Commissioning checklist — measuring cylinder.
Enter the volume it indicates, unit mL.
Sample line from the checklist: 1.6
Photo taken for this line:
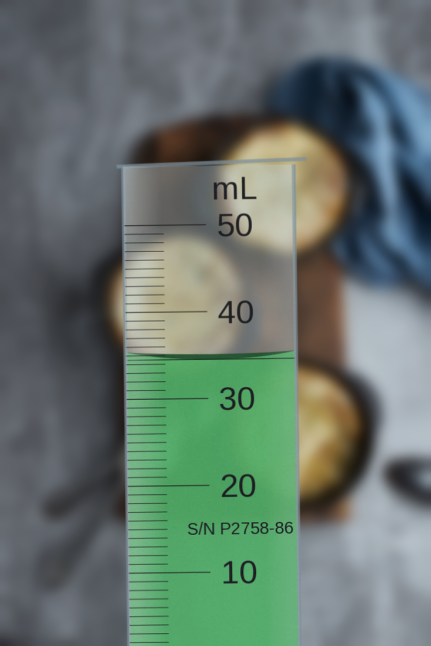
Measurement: 34.5
